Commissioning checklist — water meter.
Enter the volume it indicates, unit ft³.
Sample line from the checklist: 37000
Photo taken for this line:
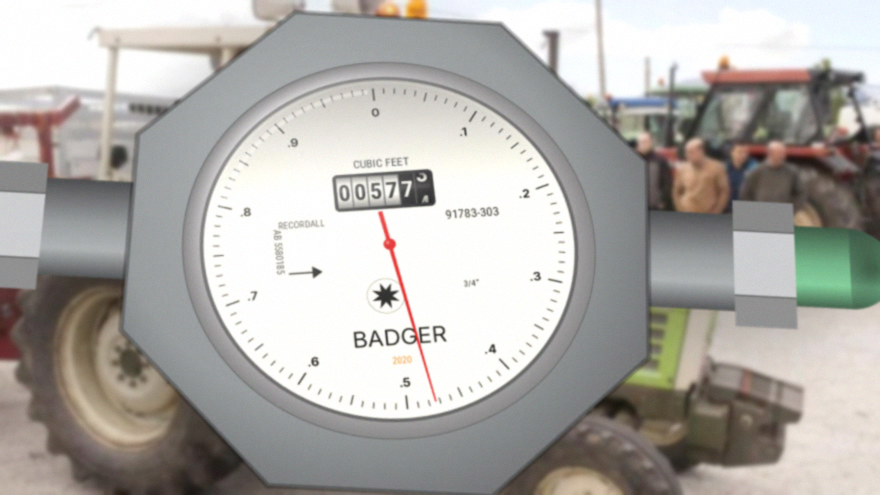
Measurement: 5773.47
